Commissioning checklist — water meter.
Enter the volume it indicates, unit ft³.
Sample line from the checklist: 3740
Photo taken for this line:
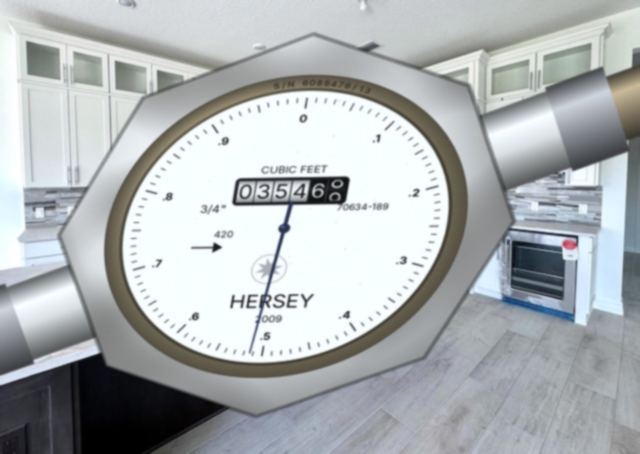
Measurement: 35468.51
